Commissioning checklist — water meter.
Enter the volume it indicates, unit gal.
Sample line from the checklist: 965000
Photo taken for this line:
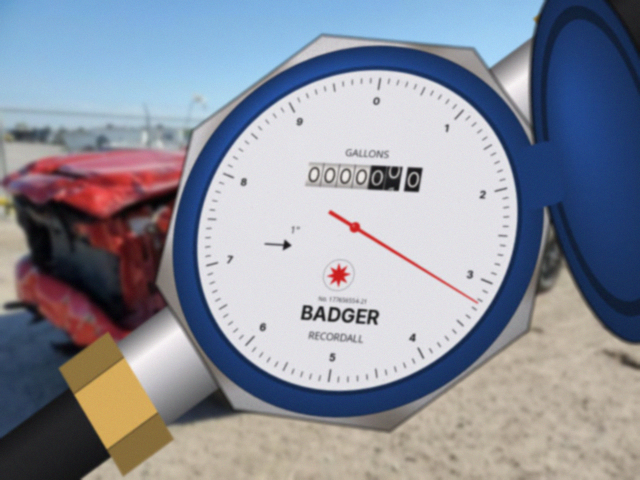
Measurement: 3.2
